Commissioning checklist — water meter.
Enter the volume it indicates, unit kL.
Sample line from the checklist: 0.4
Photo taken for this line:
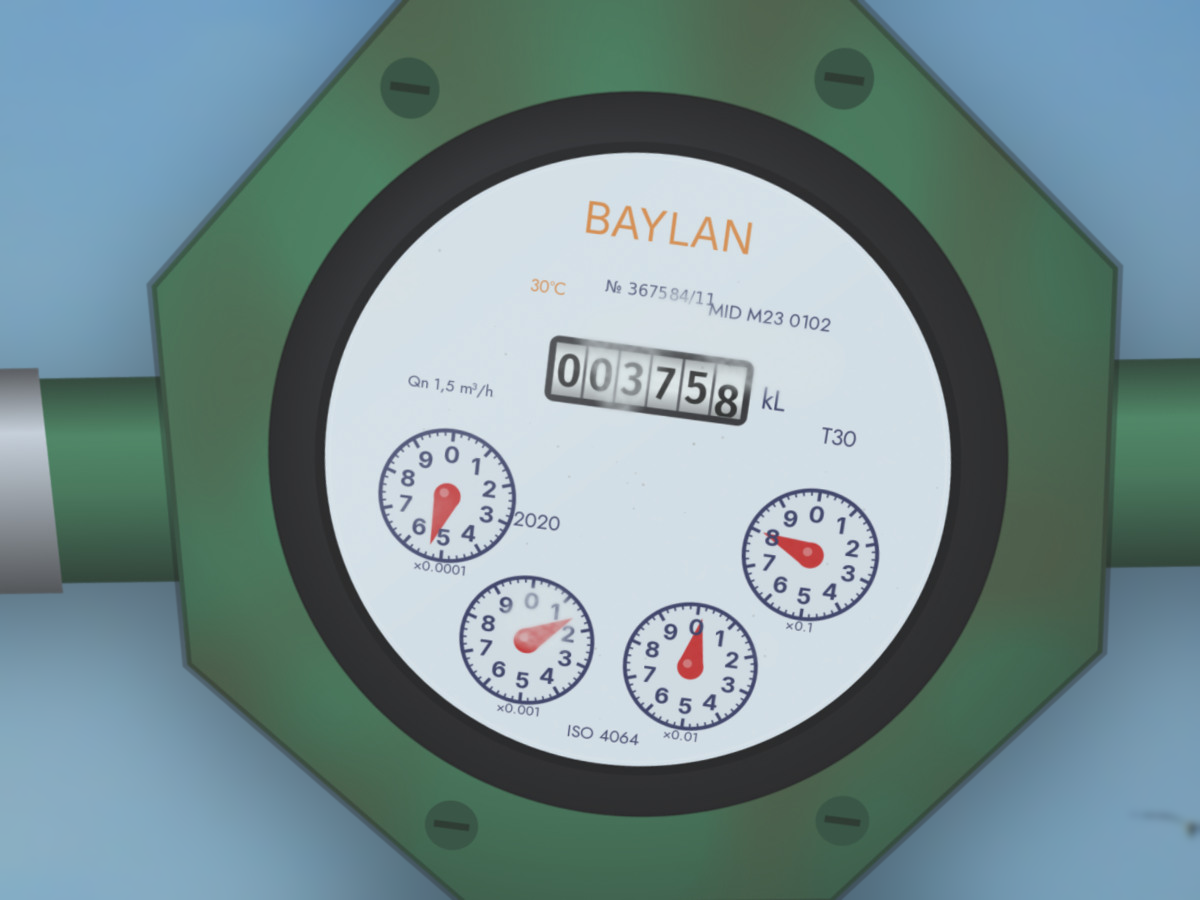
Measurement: 3757.8015
